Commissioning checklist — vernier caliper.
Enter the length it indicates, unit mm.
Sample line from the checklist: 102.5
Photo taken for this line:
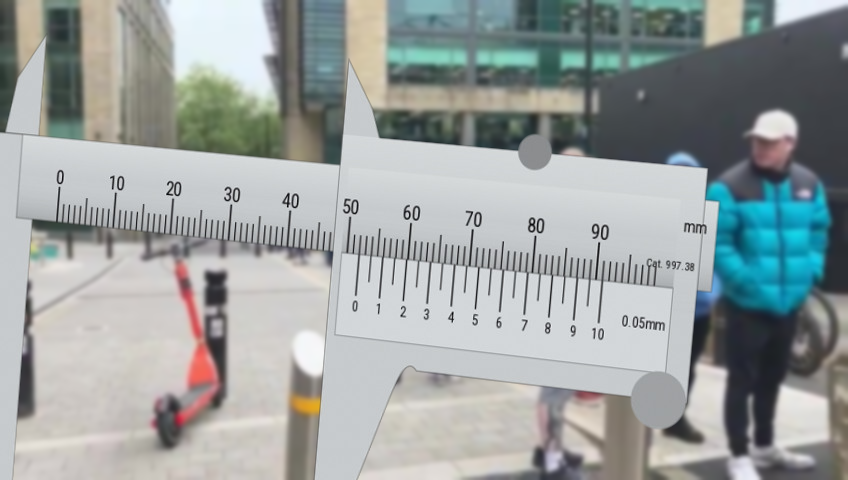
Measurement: 52.0
